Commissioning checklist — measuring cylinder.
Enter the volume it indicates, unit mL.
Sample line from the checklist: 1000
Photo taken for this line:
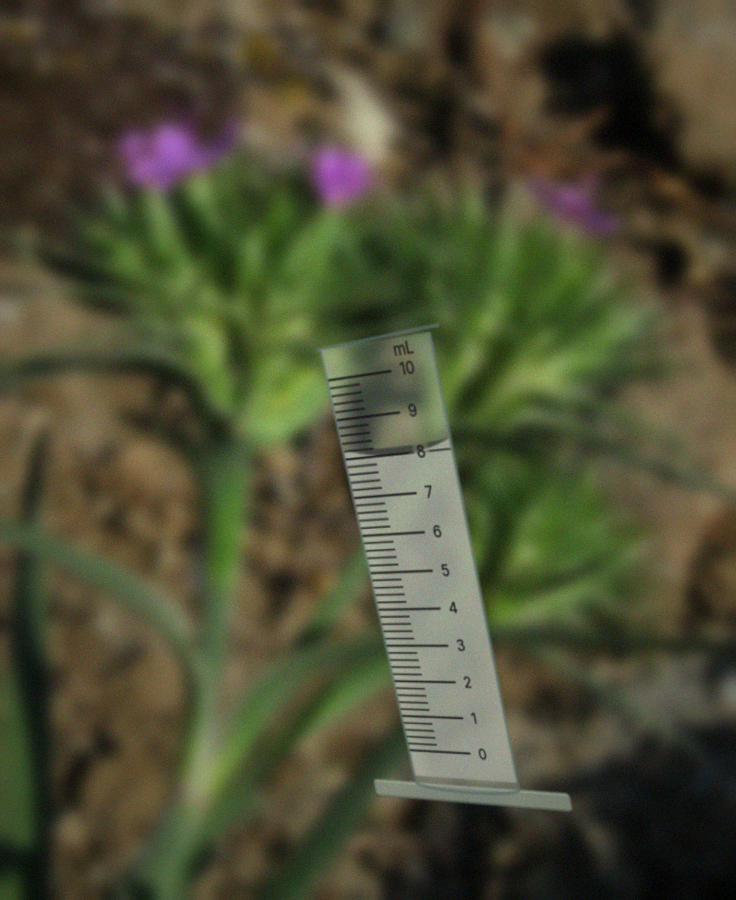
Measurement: 8
